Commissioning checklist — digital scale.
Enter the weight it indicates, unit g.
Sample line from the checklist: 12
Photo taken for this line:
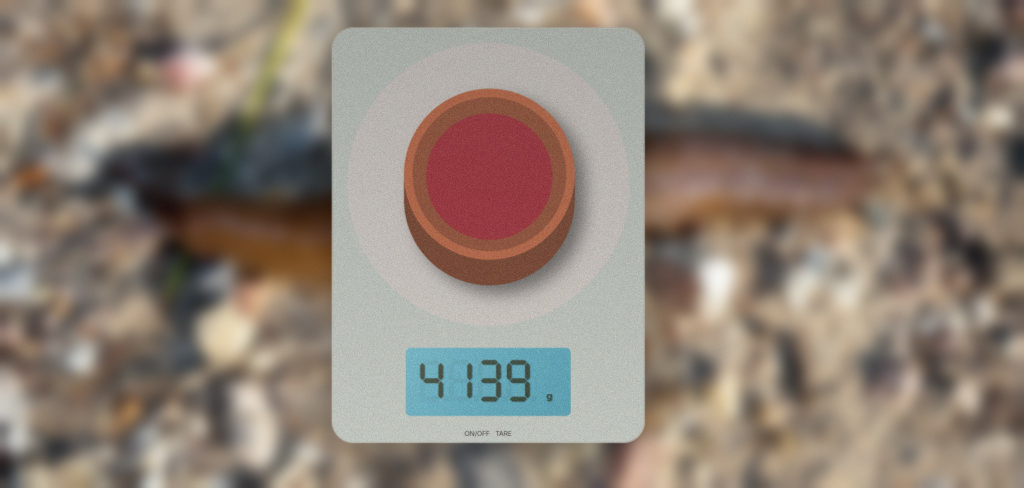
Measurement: 4139
